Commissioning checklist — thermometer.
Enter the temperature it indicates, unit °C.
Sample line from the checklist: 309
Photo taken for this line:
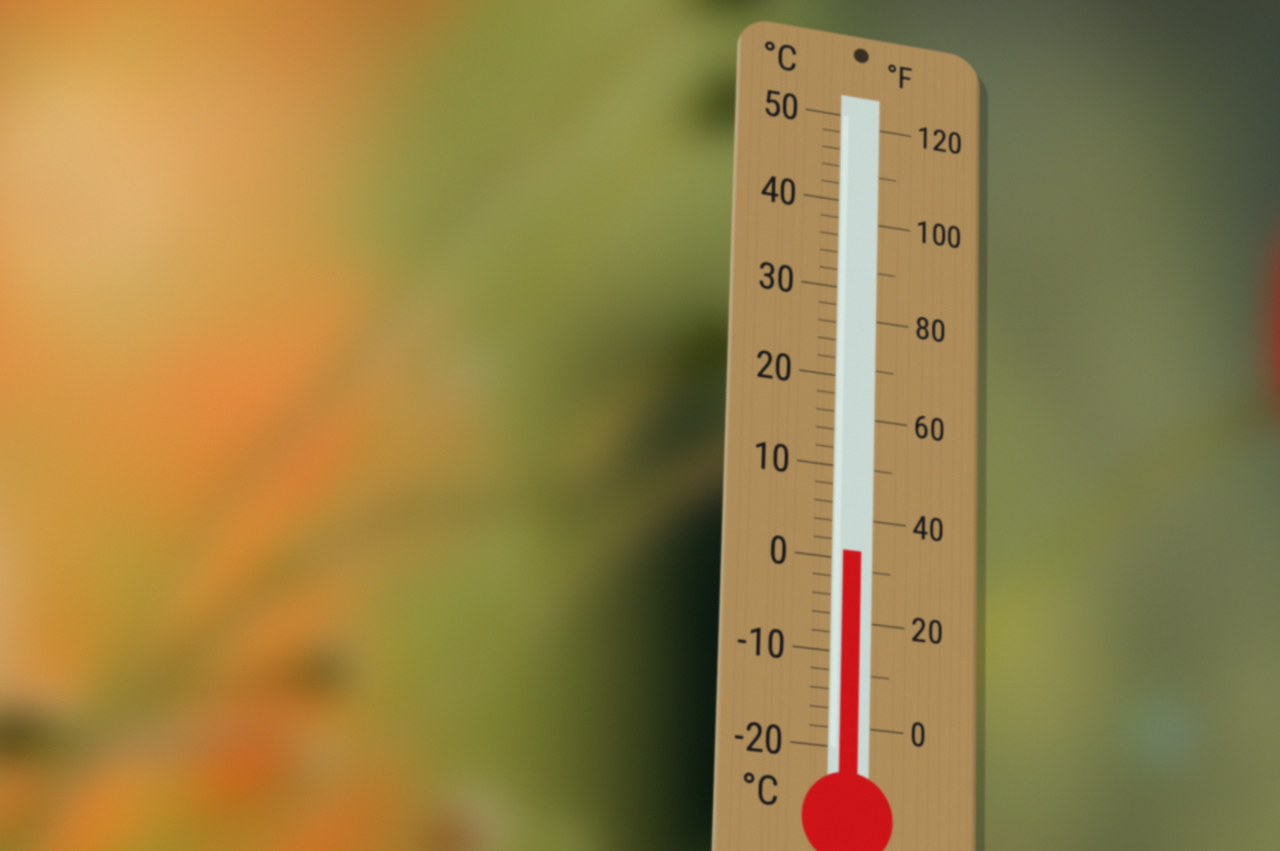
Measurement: 1
